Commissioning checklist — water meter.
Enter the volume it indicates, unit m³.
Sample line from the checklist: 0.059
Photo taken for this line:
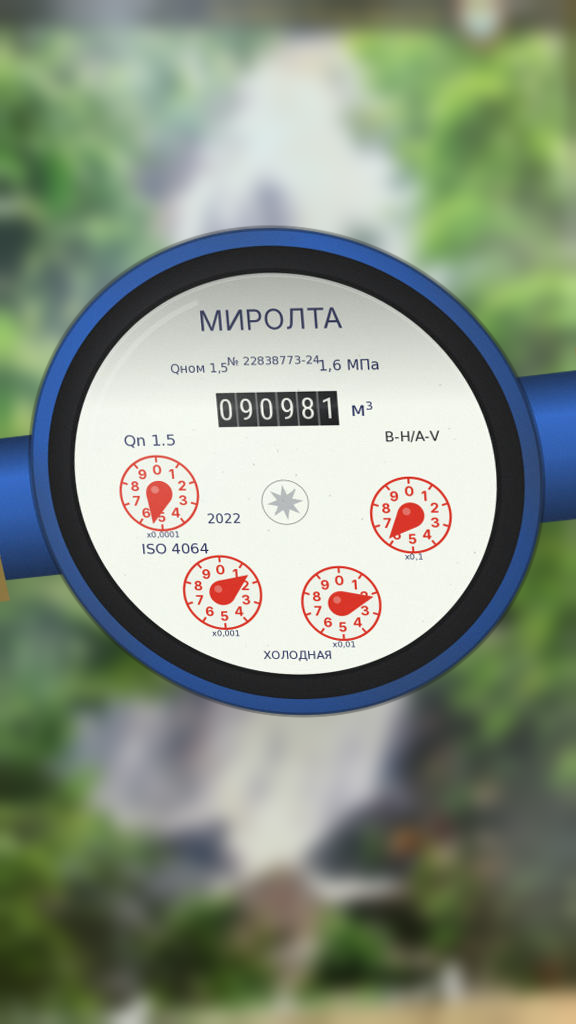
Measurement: 90981.6215
